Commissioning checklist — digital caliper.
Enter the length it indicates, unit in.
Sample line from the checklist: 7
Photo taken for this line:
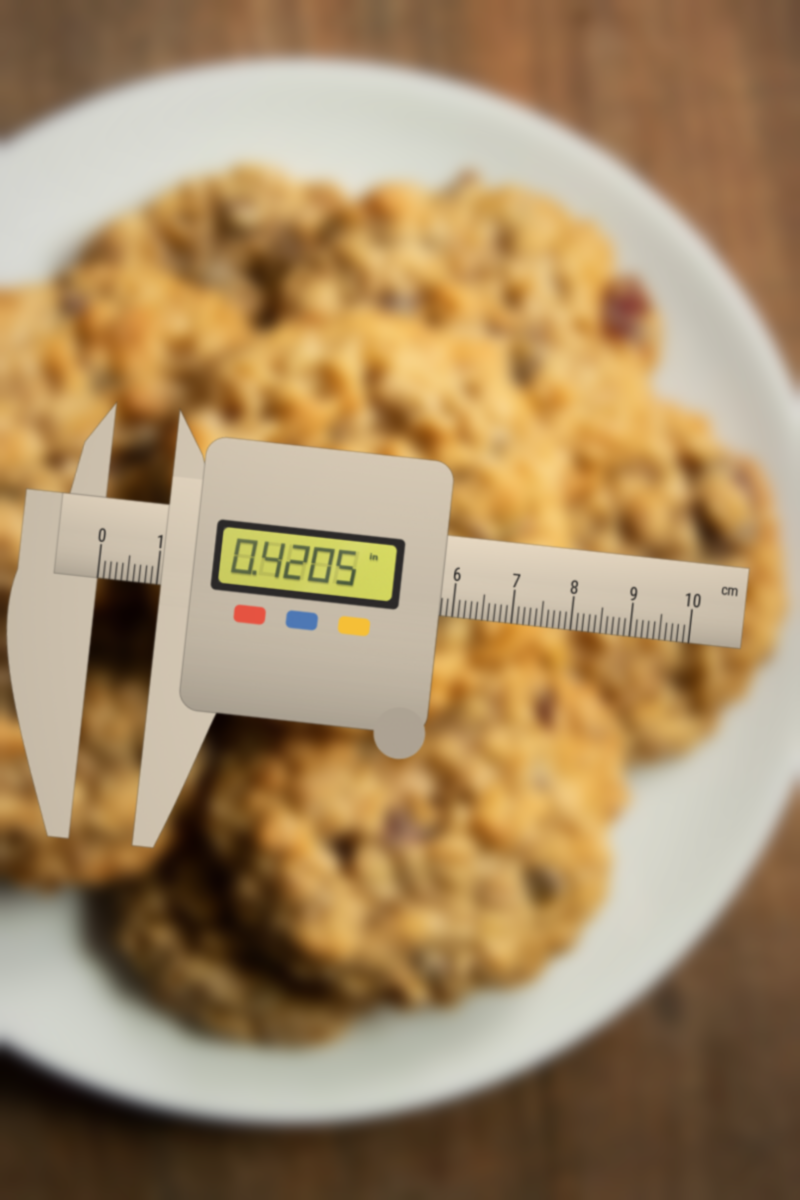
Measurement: 0.4205
